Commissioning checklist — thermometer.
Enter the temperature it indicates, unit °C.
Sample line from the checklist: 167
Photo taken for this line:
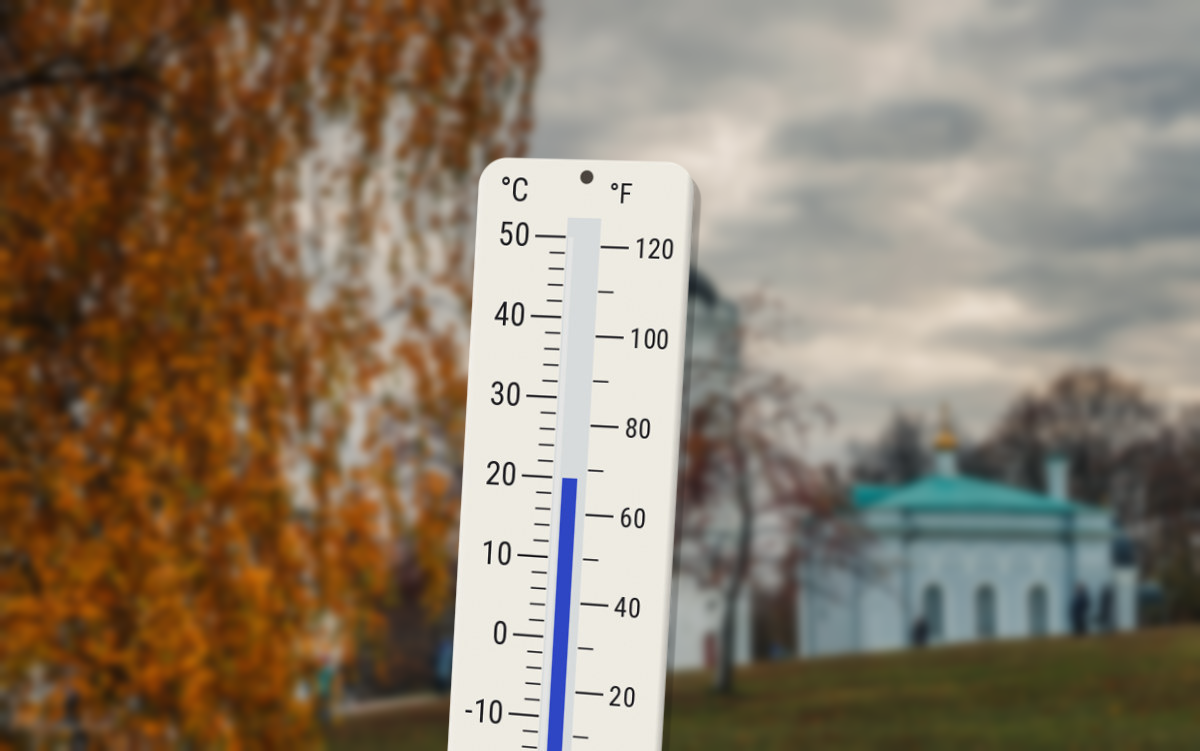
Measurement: 20
